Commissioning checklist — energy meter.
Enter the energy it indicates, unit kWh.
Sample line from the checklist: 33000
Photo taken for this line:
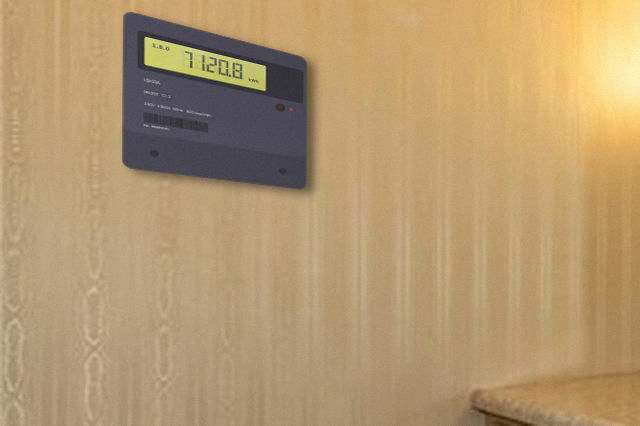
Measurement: 7120.8
